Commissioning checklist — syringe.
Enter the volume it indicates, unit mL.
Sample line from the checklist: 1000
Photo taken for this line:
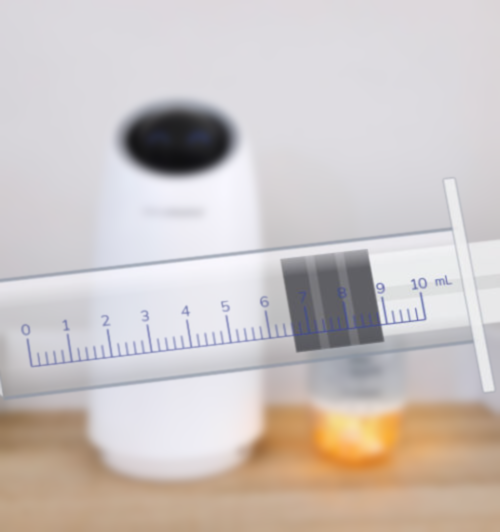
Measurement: 6.6
